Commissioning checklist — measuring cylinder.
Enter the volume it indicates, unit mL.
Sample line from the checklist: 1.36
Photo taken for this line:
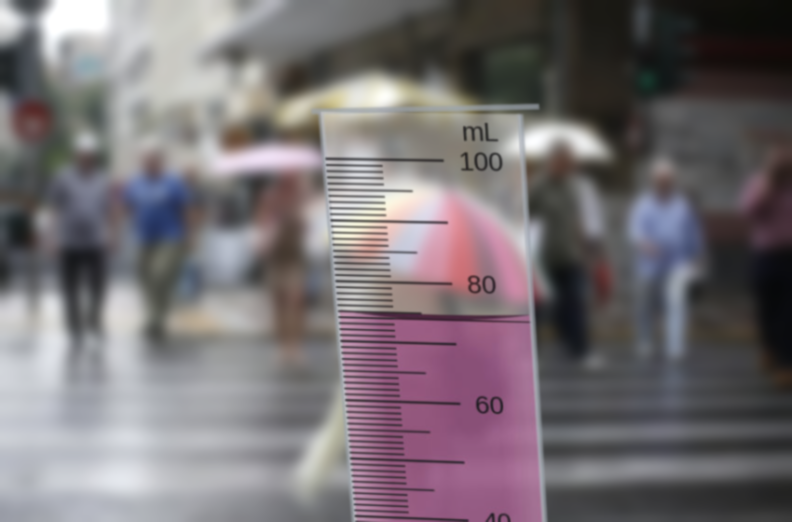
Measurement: 74
